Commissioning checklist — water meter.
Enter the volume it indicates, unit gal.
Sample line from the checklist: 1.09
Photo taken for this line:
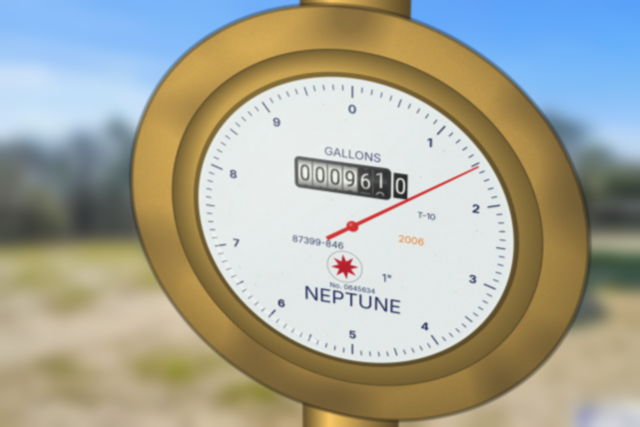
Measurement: 9611.5
